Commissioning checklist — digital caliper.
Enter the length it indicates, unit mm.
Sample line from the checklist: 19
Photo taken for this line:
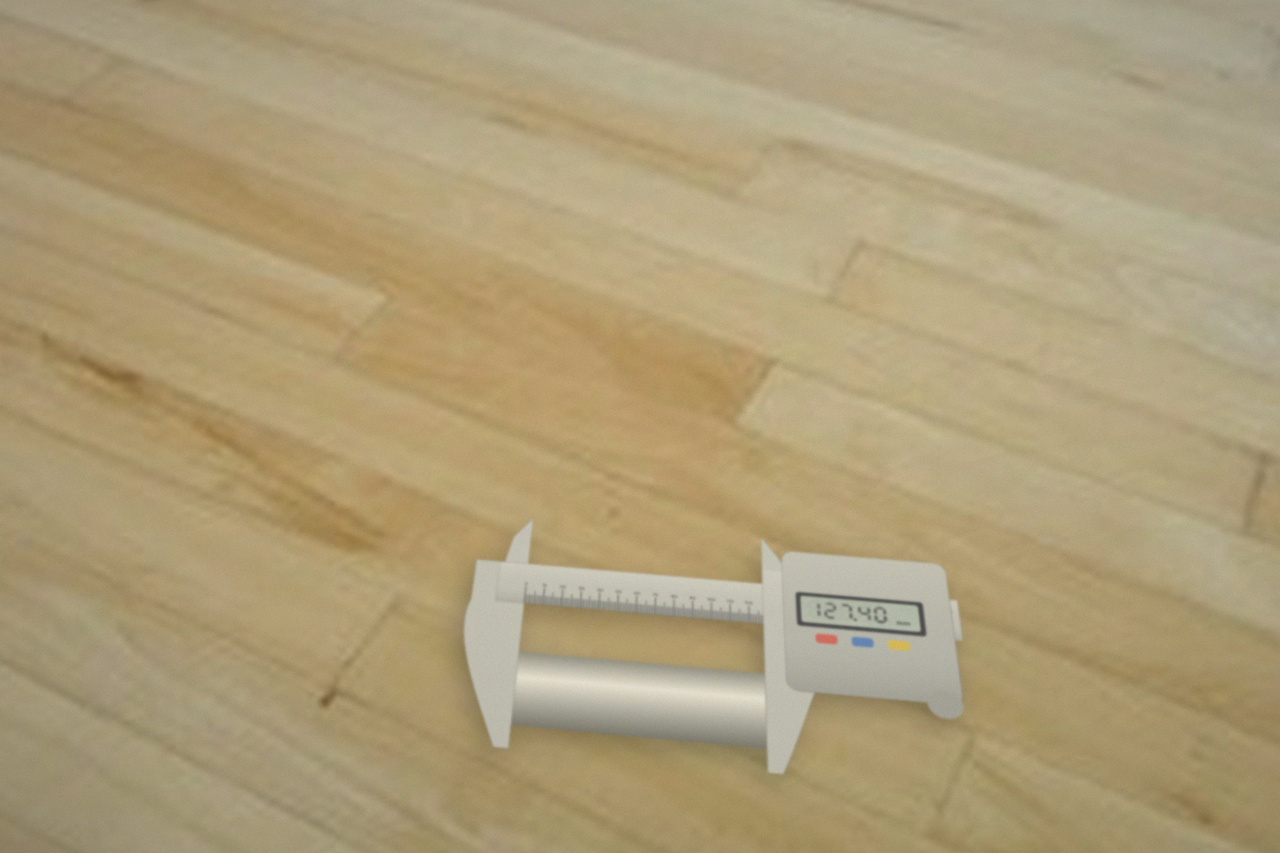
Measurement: 127.40
